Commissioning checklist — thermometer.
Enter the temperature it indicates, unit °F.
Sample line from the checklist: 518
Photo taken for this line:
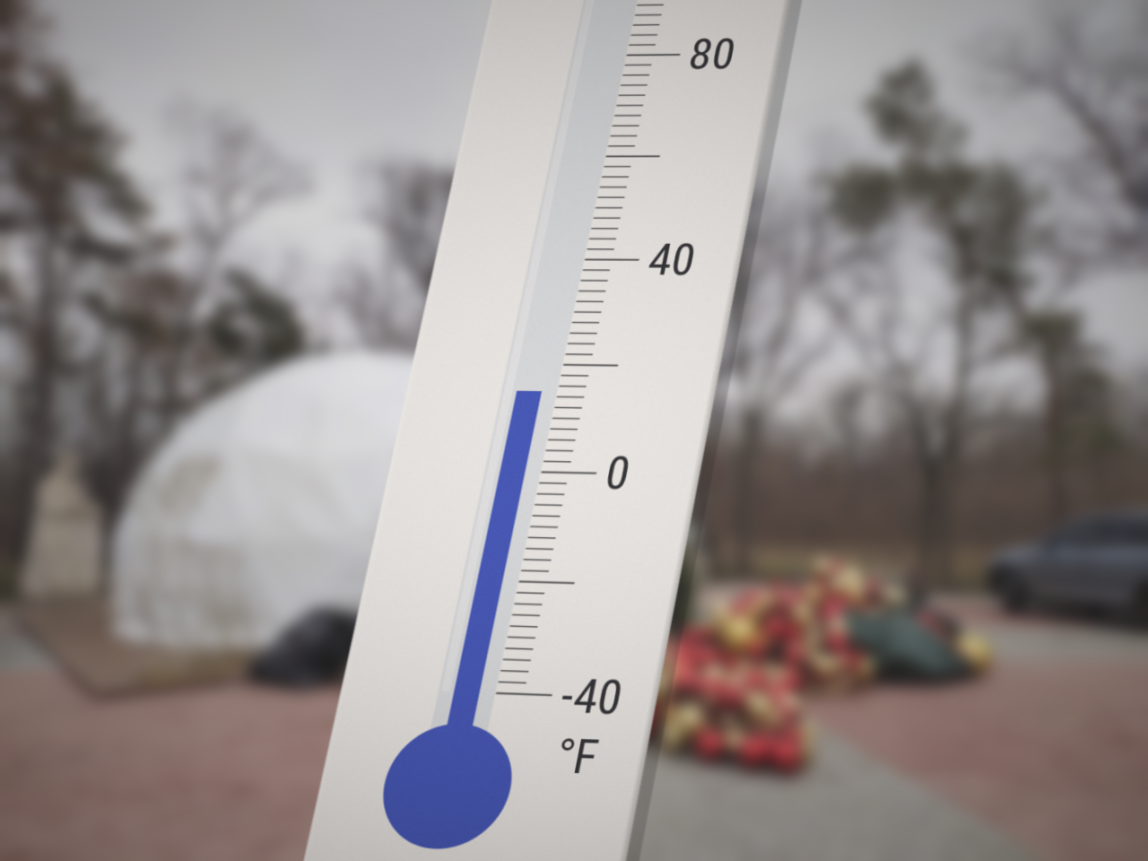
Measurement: 15
